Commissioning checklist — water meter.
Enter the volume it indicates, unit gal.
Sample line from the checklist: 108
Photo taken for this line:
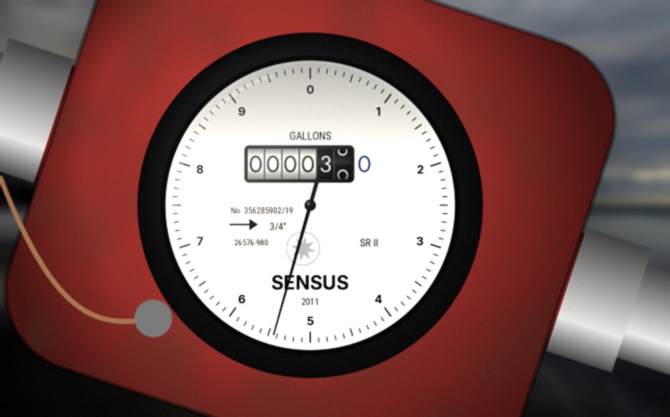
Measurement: 385.4
